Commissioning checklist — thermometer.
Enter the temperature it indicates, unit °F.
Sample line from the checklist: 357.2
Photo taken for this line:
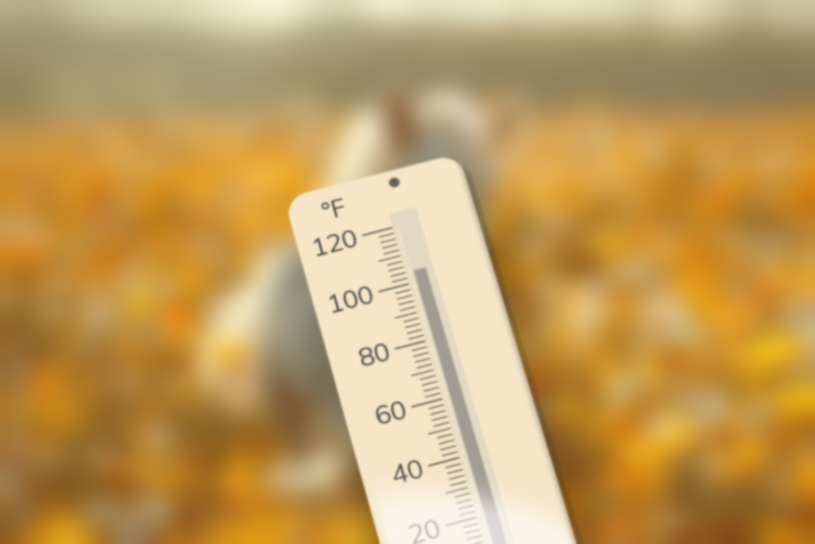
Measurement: 104
